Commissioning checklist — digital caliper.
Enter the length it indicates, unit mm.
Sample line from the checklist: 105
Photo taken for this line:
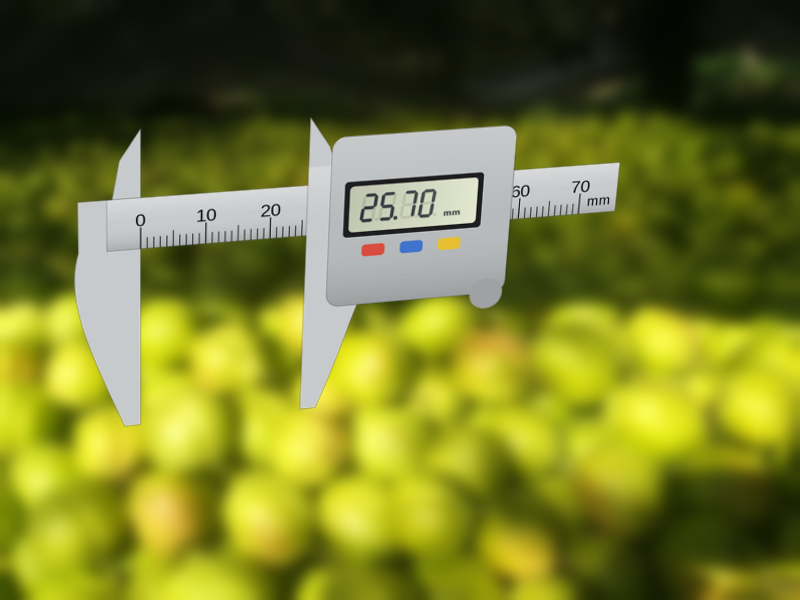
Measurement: 25.70
